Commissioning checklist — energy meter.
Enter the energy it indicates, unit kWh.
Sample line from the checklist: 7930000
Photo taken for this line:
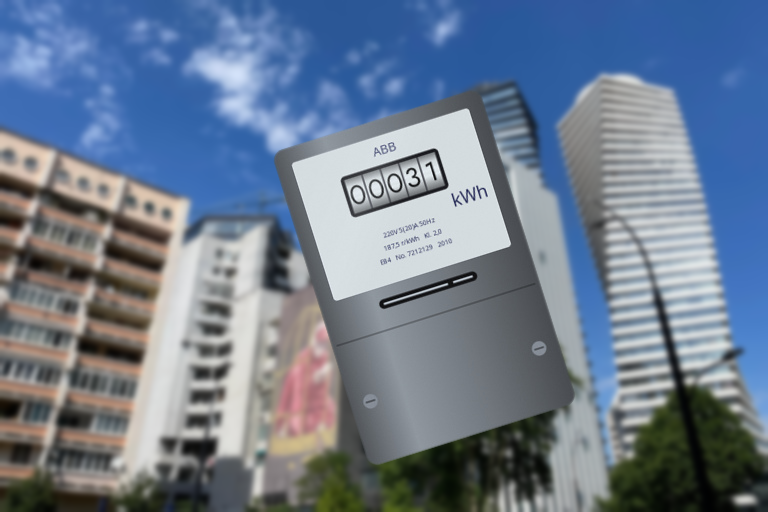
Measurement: 31
